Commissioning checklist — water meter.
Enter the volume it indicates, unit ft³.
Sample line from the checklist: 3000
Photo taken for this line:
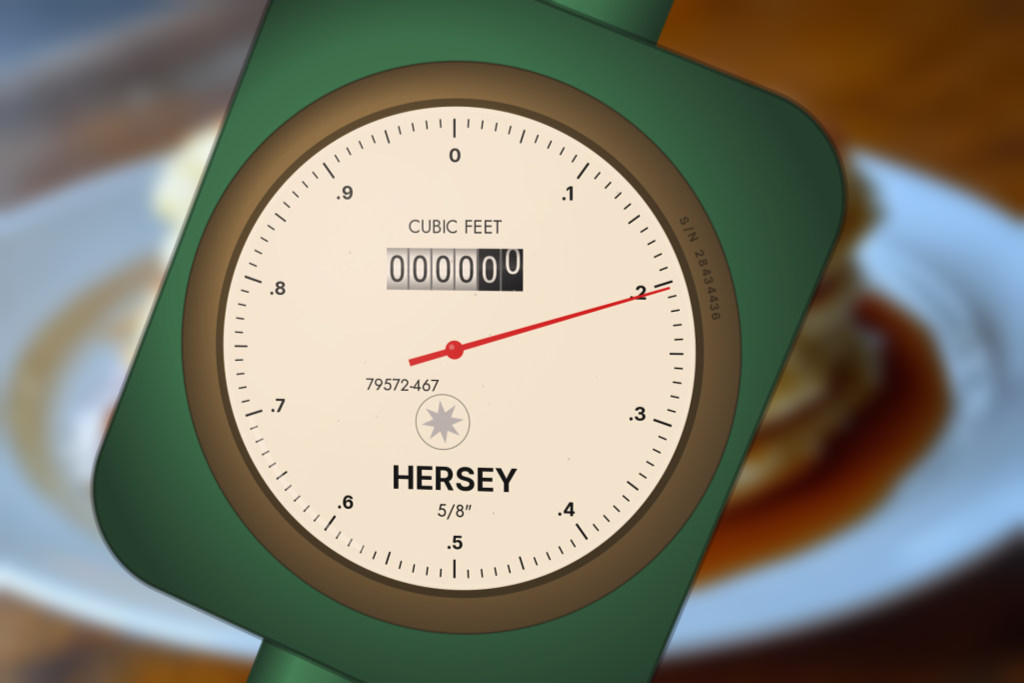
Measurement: 0.20
